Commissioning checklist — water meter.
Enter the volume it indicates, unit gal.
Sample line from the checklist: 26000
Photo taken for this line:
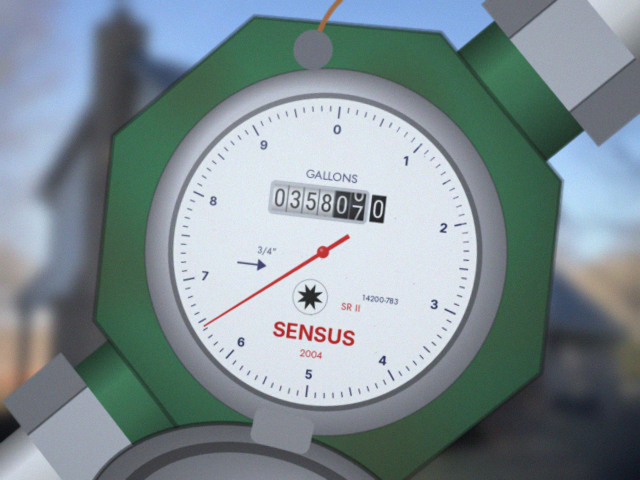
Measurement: 358066.4
